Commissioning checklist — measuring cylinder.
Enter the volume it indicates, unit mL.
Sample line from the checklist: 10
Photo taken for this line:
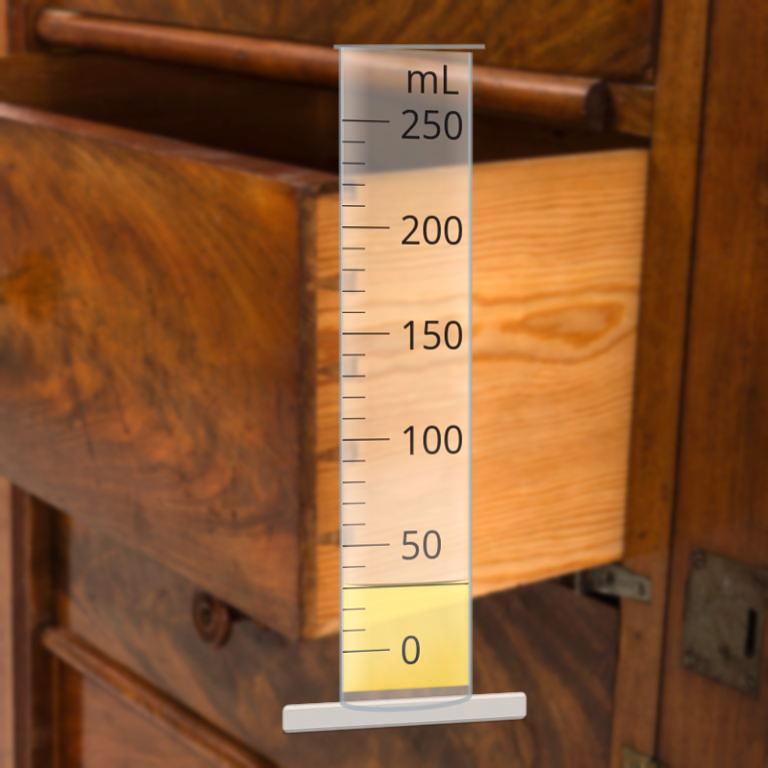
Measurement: 30
